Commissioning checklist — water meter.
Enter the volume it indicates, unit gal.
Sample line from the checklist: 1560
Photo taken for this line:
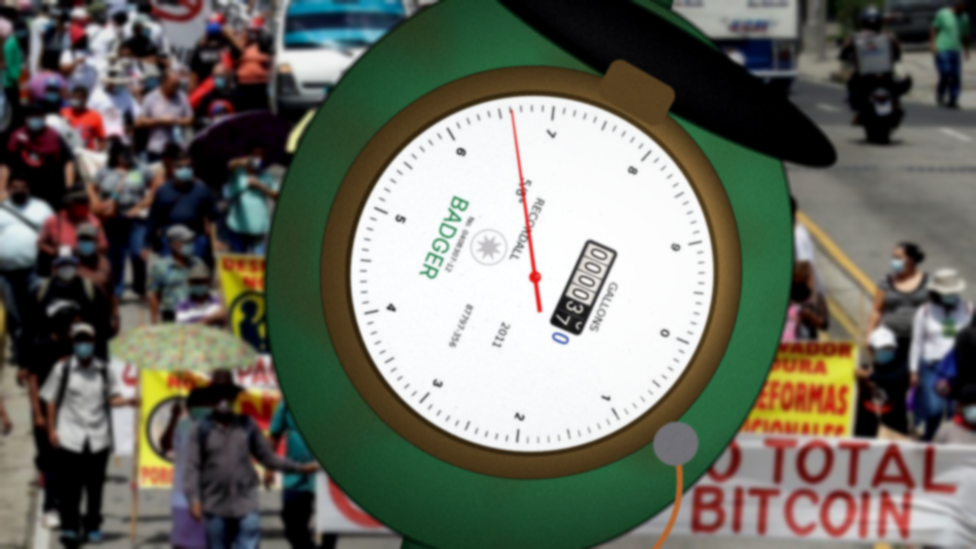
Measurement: 366.6
